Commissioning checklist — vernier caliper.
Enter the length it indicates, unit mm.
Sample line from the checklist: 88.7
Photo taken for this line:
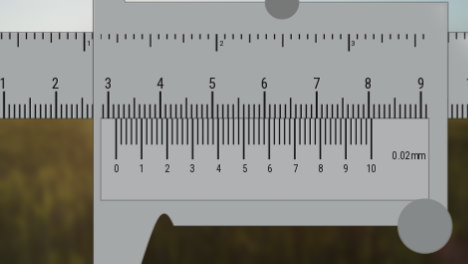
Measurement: 31.5
